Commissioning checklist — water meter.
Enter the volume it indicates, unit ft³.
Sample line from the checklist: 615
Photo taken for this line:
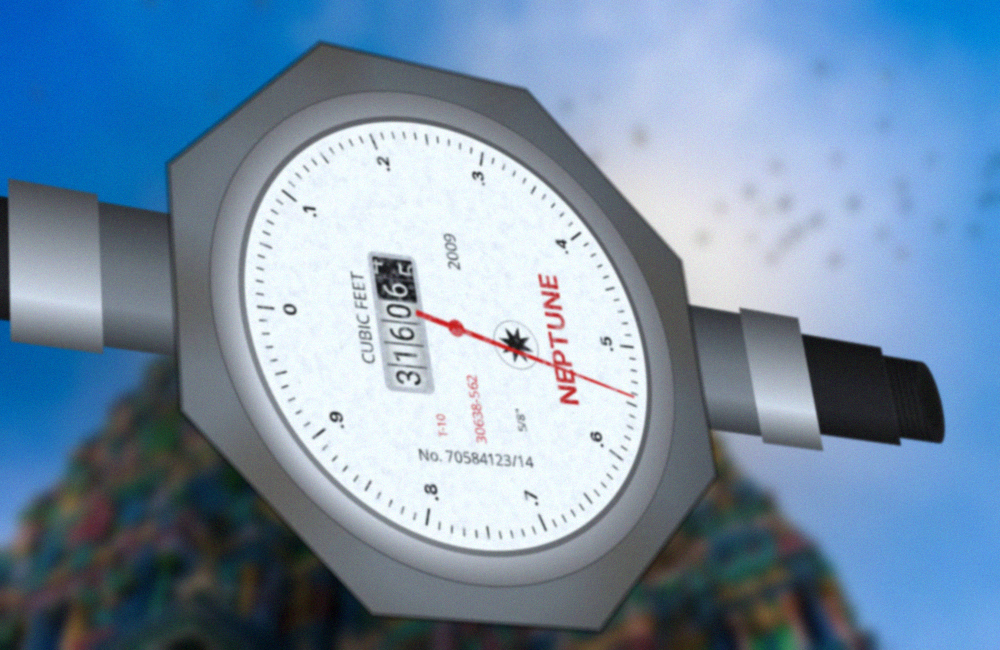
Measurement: 316064.54
